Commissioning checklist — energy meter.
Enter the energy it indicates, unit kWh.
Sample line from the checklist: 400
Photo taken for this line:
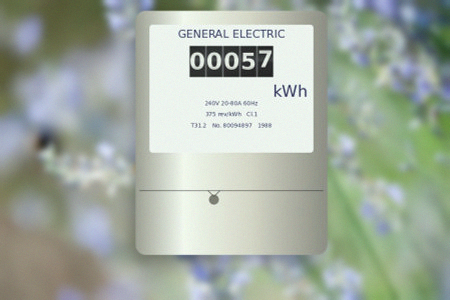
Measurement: 57
